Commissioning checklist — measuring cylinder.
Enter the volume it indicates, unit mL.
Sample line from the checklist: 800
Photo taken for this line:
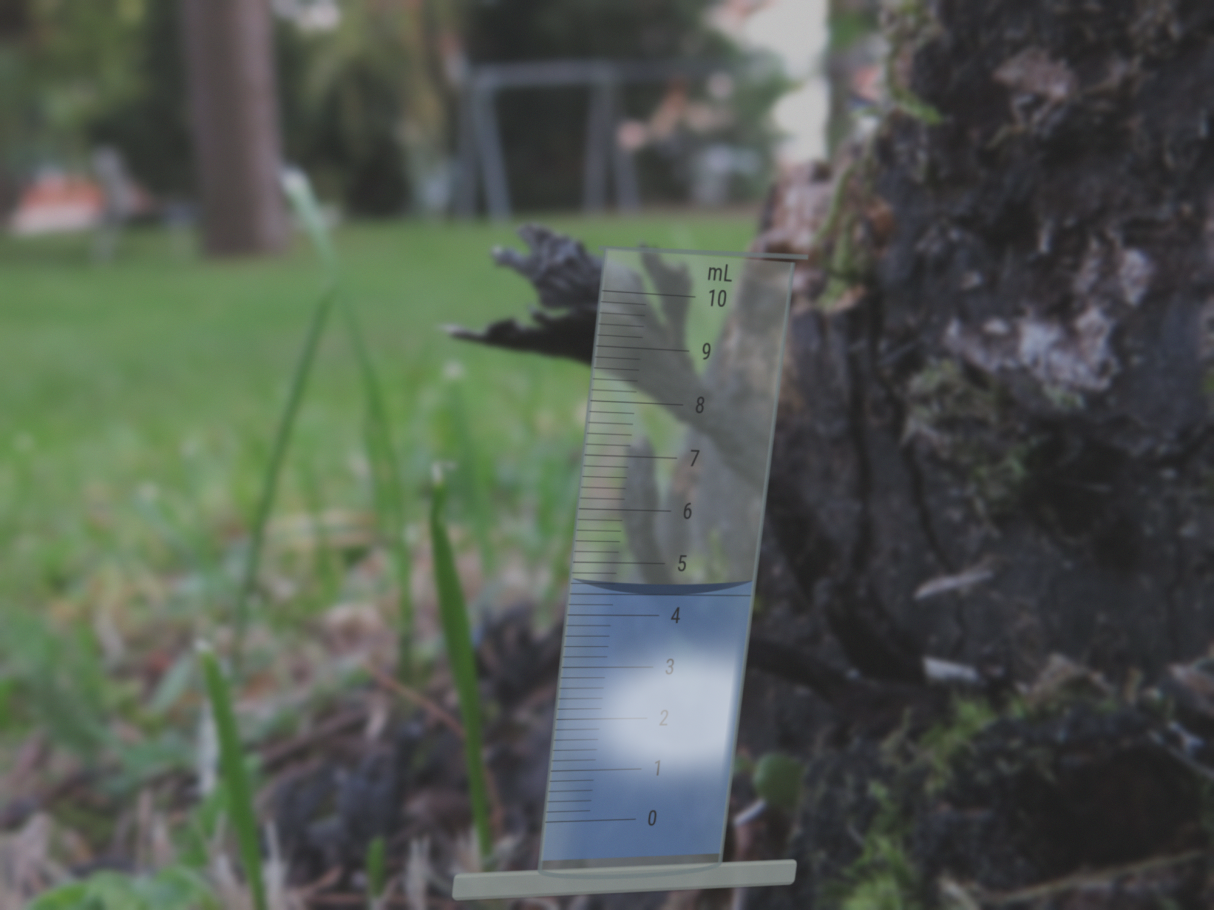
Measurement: 4.4
